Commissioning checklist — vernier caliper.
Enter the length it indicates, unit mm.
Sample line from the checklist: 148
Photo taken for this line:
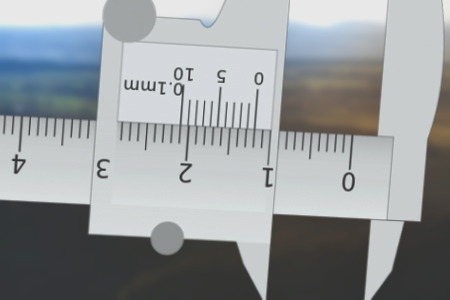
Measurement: 12.0
